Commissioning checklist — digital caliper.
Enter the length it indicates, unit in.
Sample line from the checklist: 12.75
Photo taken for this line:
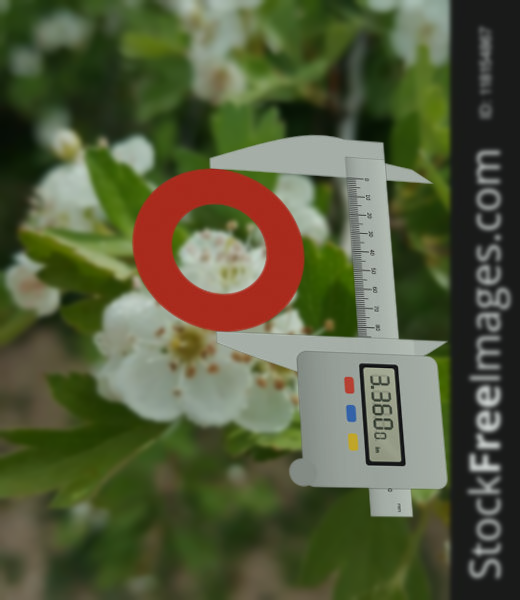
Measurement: 3.3600
